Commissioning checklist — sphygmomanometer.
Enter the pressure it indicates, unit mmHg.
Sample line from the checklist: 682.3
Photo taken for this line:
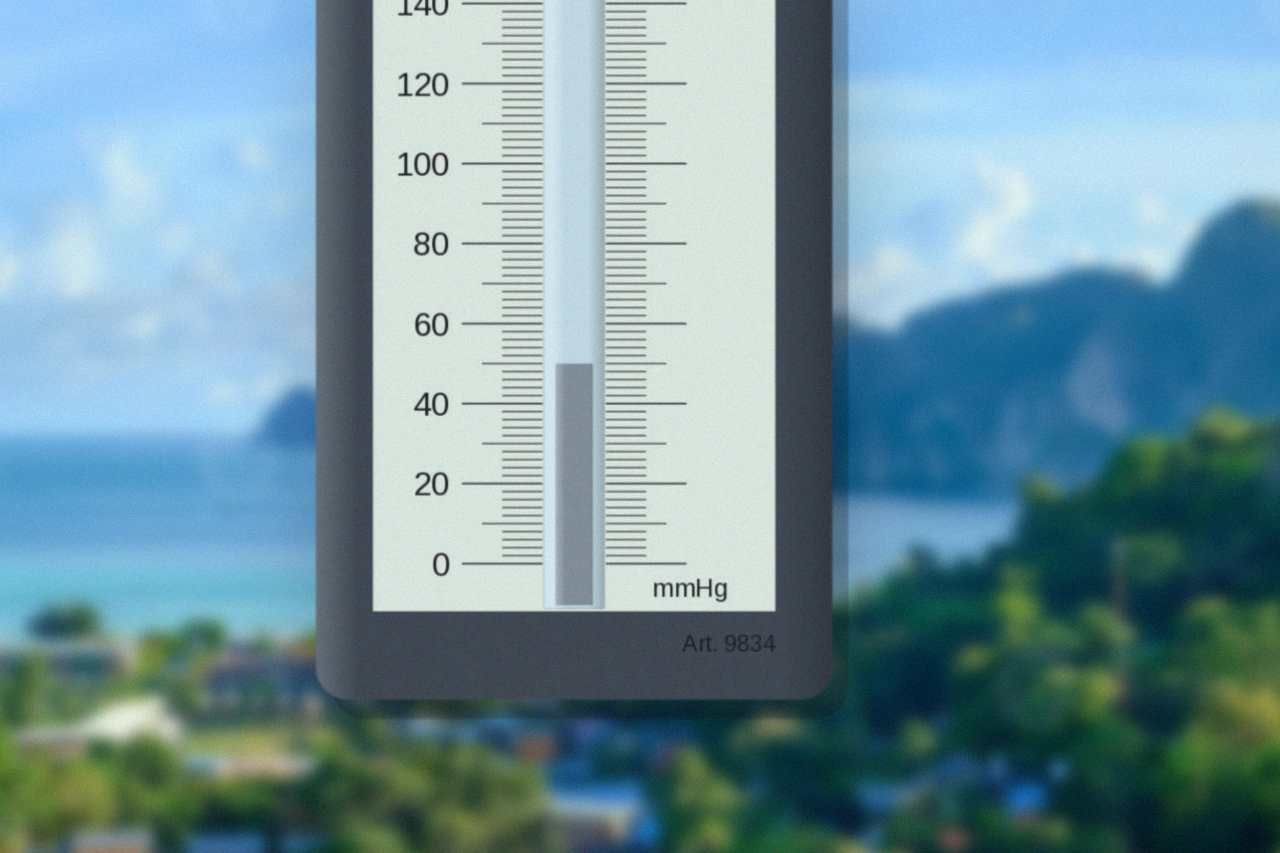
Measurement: 50
